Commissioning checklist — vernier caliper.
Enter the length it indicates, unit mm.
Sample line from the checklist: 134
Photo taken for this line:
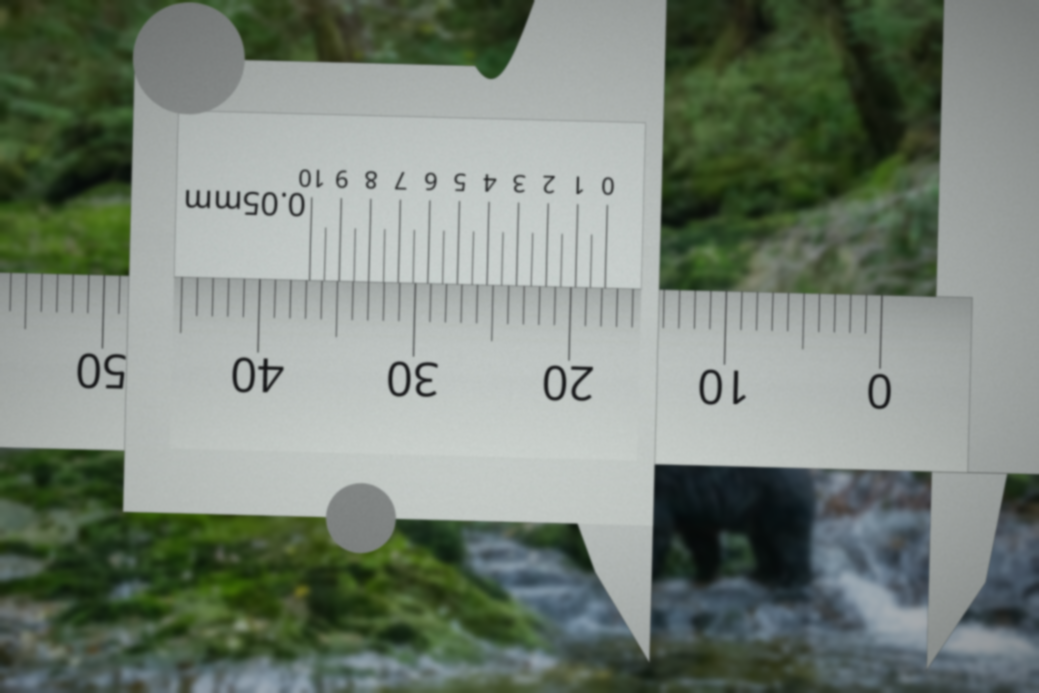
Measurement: 17.8
